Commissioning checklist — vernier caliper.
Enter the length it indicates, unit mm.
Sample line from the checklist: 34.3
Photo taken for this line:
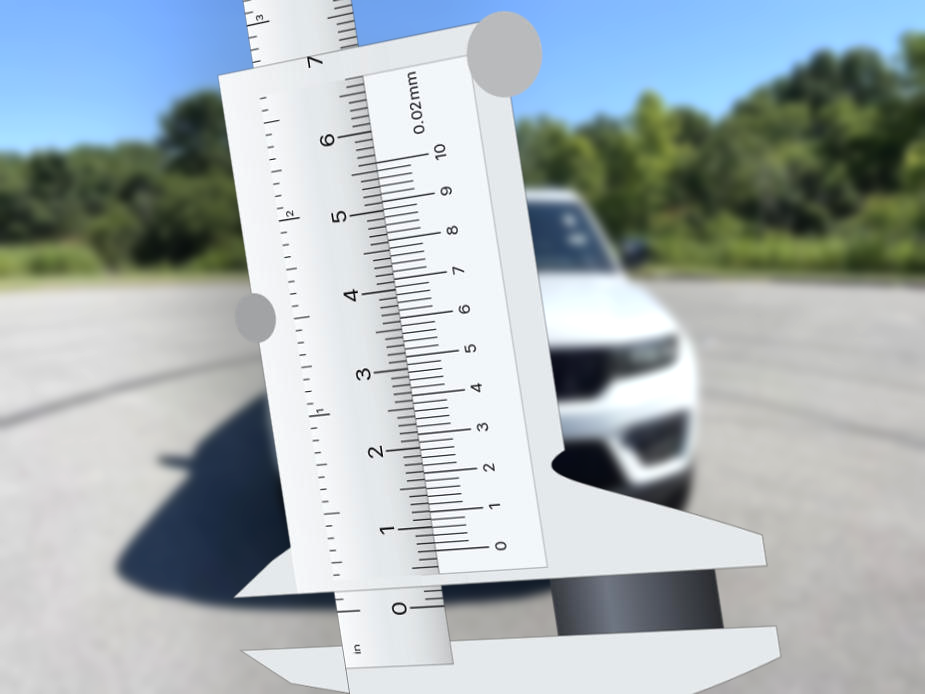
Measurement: 7.0
